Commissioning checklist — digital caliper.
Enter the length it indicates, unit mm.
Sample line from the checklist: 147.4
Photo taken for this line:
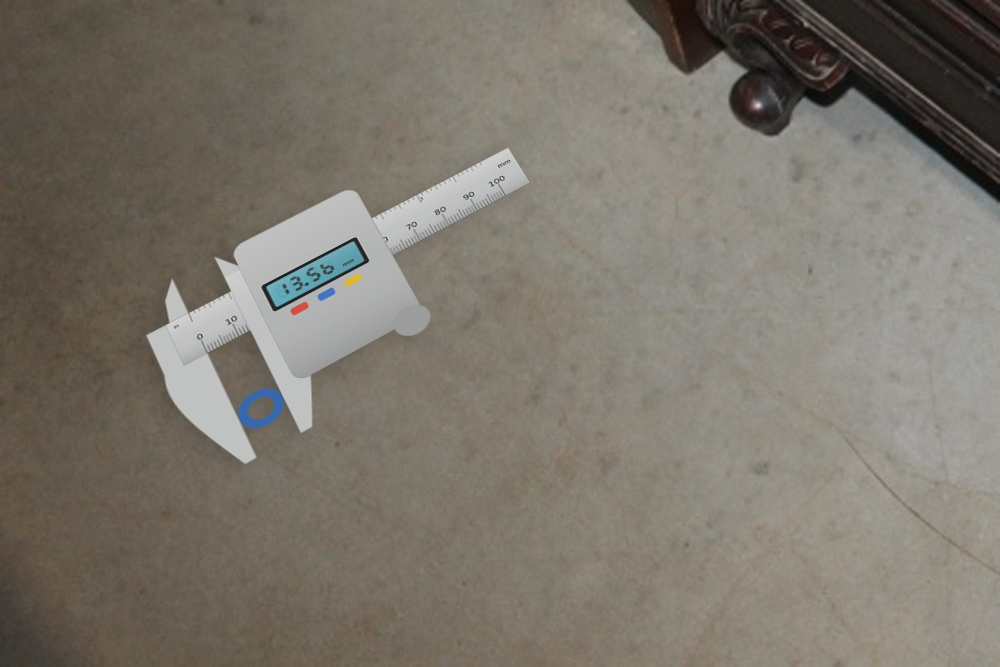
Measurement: 13.56
